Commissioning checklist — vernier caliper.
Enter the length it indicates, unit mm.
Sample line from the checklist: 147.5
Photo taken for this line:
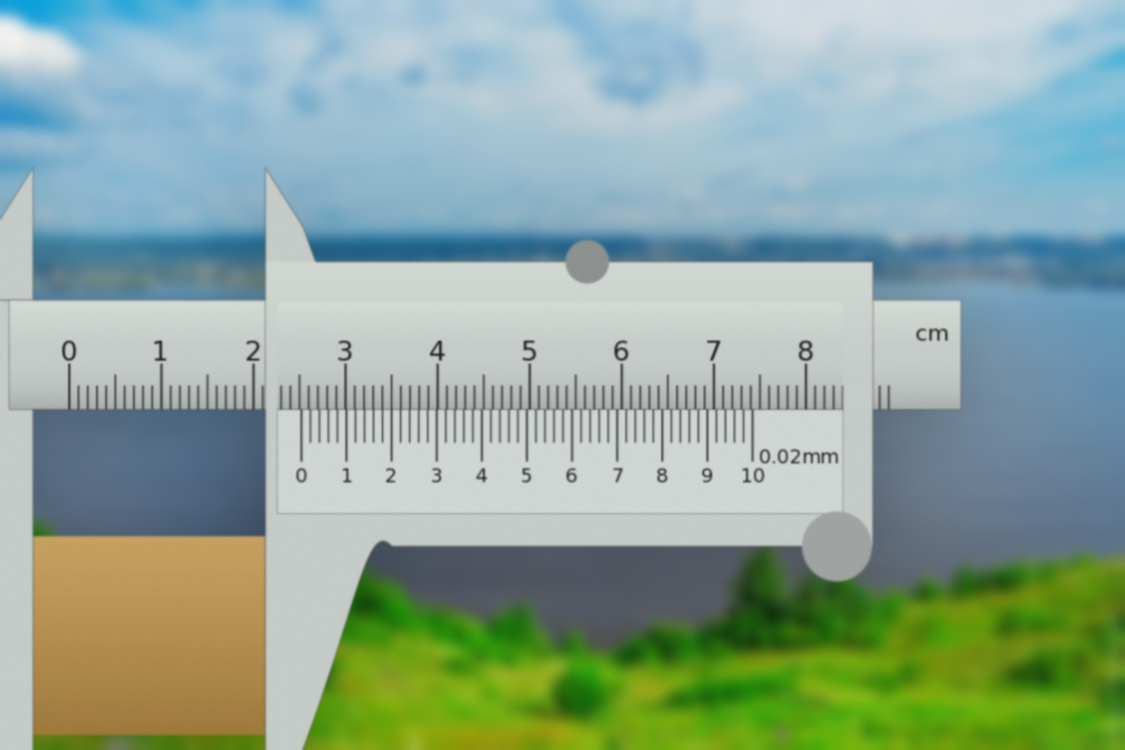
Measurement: 25.2
